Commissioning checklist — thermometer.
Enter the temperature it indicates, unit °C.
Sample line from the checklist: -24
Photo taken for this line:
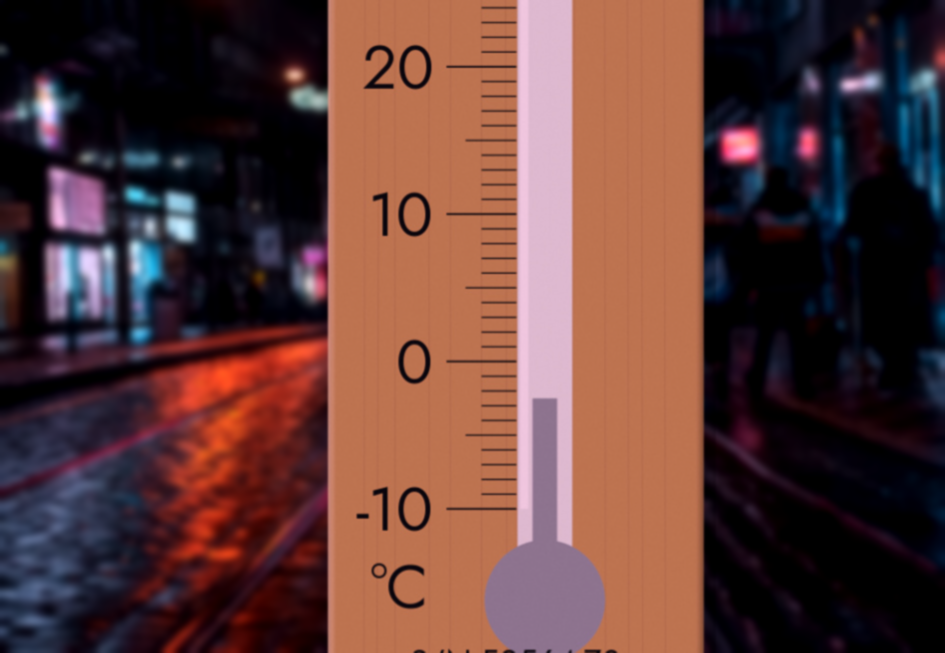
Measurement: -2.5
